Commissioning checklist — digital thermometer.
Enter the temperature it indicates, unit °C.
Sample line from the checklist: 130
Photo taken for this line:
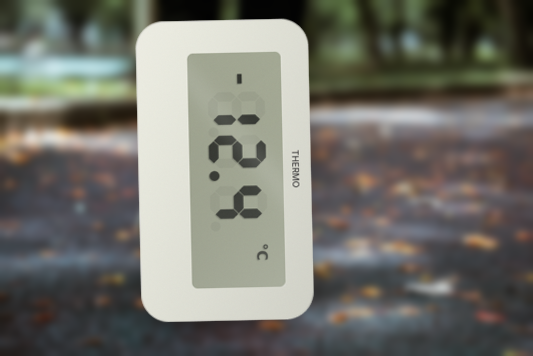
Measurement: -12.4
